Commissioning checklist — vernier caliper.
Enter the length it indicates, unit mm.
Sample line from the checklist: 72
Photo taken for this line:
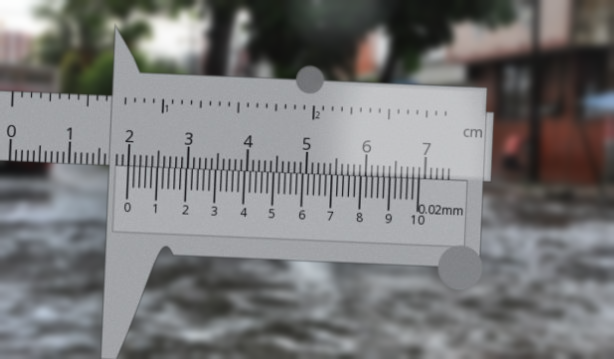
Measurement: 20.0
